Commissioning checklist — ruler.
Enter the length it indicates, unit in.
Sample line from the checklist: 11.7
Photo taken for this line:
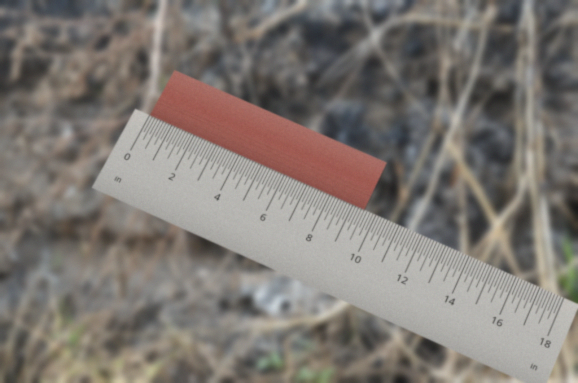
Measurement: 9.5
